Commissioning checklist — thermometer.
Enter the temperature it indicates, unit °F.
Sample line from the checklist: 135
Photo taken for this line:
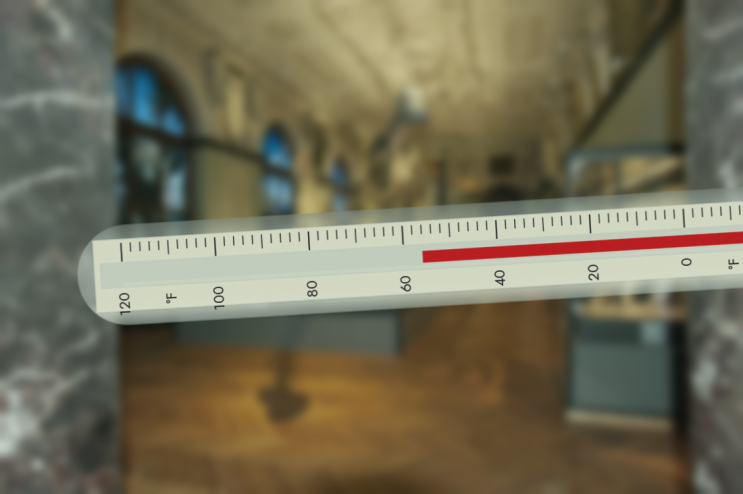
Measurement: 56
